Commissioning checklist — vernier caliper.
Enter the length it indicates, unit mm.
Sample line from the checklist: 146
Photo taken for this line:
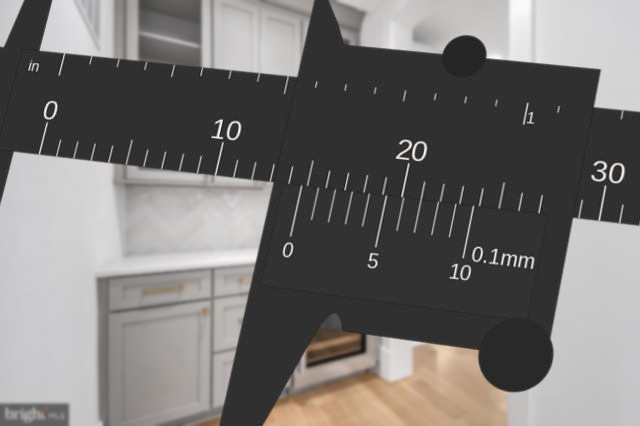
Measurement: 14.7
